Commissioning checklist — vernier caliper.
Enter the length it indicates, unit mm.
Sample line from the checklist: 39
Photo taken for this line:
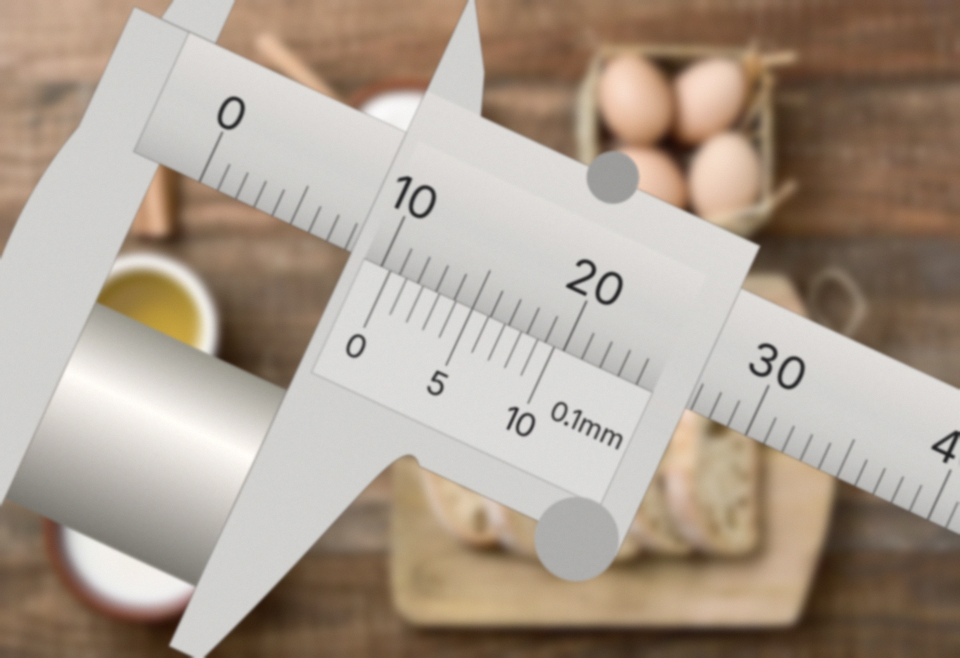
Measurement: 10.5
